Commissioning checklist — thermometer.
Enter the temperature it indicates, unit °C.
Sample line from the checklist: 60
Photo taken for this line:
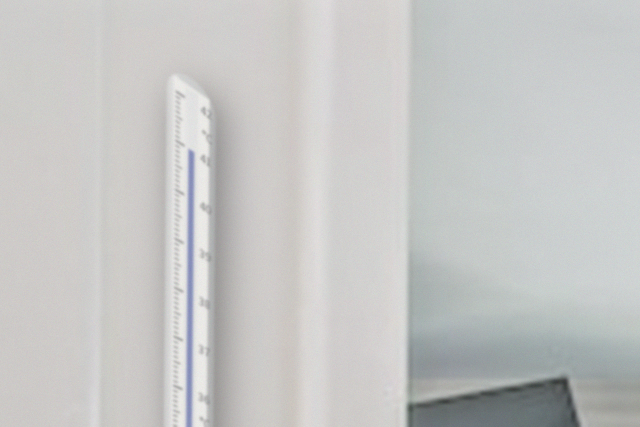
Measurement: 41
